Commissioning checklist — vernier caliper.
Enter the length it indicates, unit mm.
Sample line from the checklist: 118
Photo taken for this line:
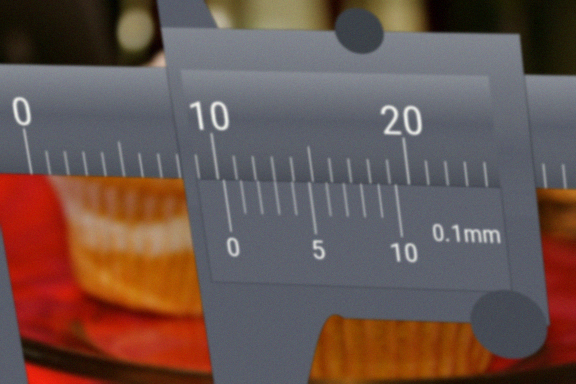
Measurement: 10.3
